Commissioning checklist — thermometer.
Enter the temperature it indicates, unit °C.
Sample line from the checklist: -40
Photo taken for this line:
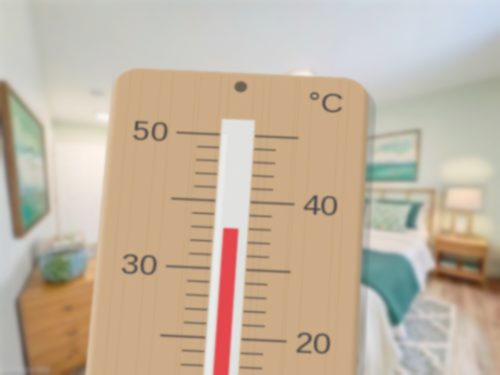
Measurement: 36
